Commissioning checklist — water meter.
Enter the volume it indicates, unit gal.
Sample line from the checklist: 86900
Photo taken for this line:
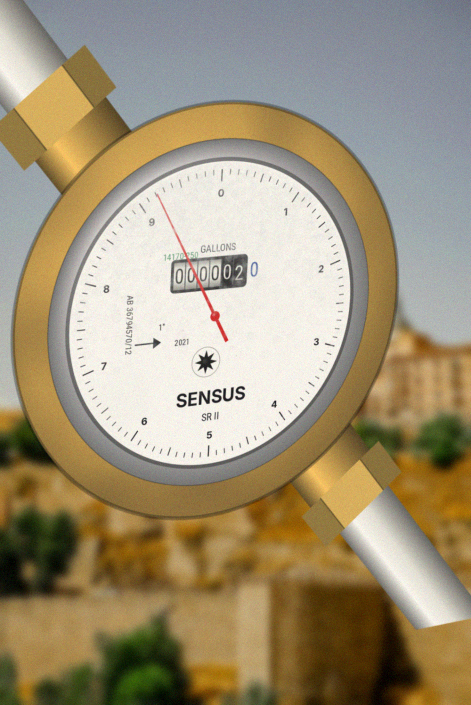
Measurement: 19.2
